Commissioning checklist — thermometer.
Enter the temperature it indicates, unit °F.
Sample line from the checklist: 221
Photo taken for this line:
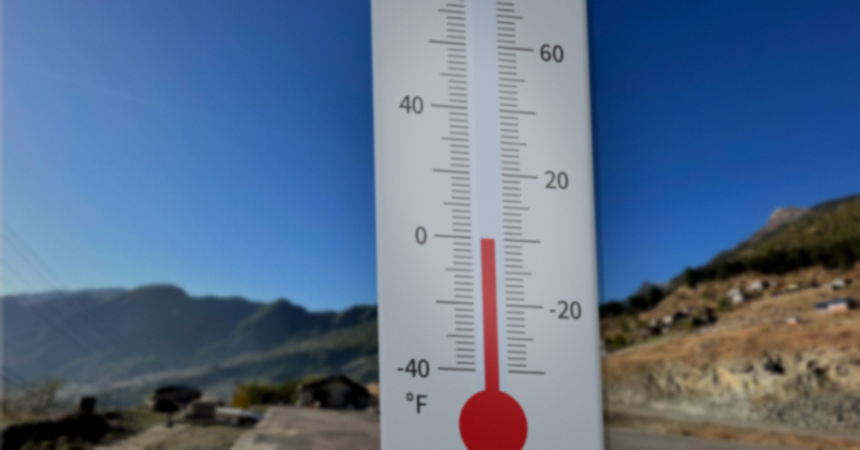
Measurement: 0
